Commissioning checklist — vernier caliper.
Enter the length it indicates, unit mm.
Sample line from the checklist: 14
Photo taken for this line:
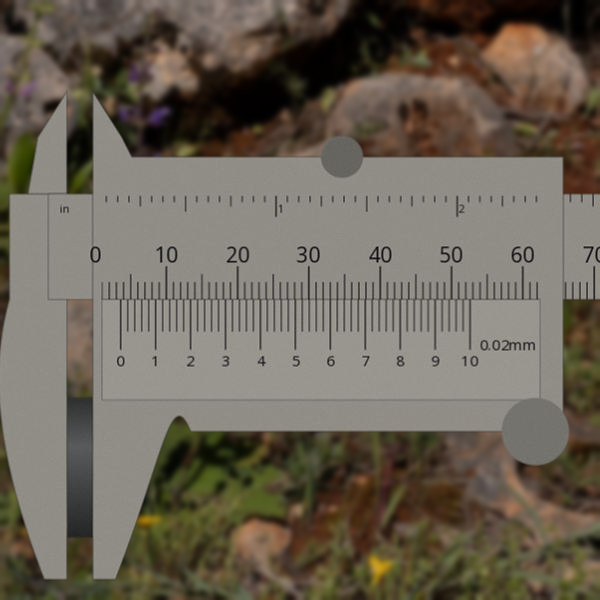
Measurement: 3.6
